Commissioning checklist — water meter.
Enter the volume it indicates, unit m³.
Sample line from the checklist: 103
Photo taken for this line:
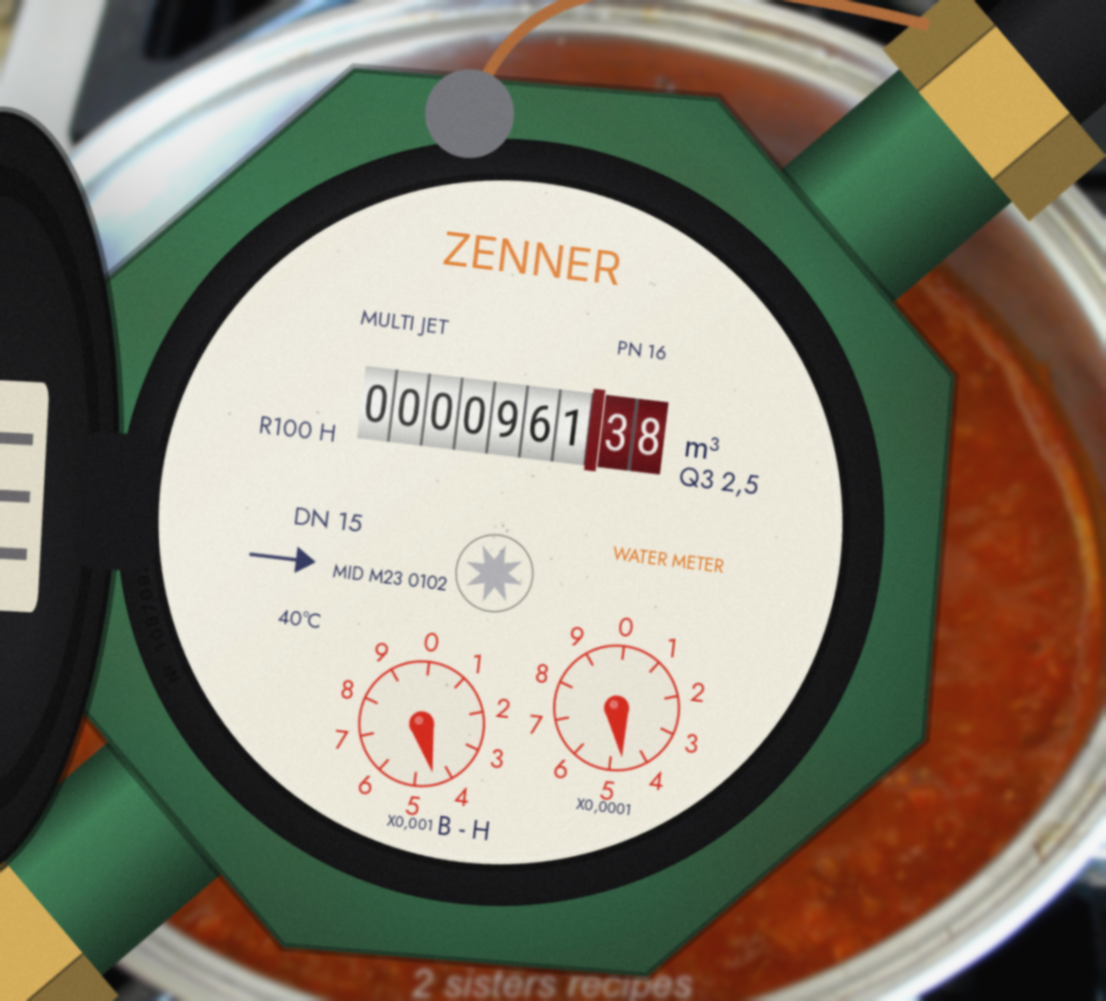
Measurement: 961.3844
